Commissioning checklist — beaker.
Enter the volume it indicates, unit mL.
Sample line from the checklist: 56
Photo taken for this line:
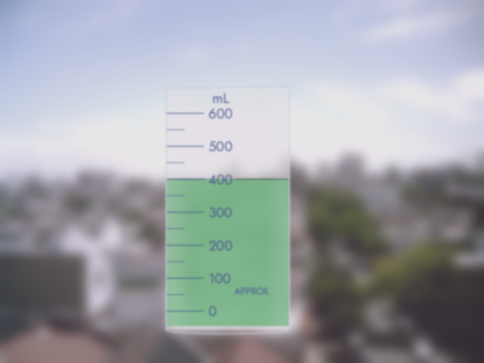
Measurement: 400
